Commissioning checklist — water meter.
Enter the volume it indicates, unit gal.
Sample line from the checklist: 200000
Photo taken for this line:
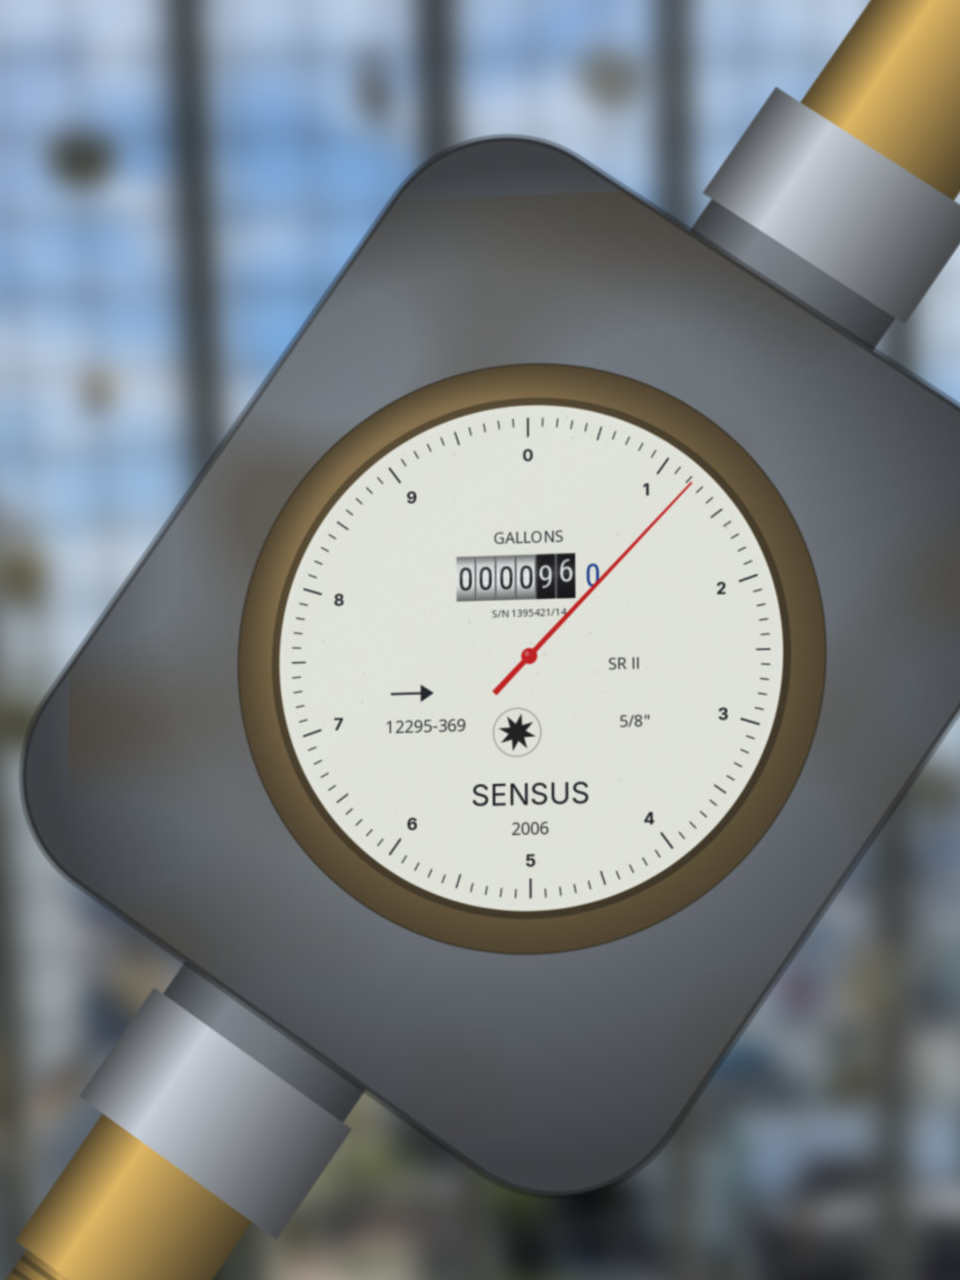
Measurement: 961.2
